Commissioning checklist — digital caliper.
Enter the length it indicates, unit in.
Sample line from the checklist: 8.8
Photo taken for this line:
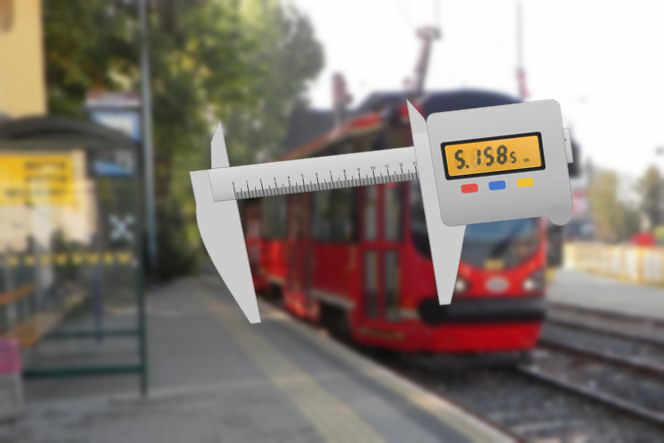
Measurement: 5.1585
